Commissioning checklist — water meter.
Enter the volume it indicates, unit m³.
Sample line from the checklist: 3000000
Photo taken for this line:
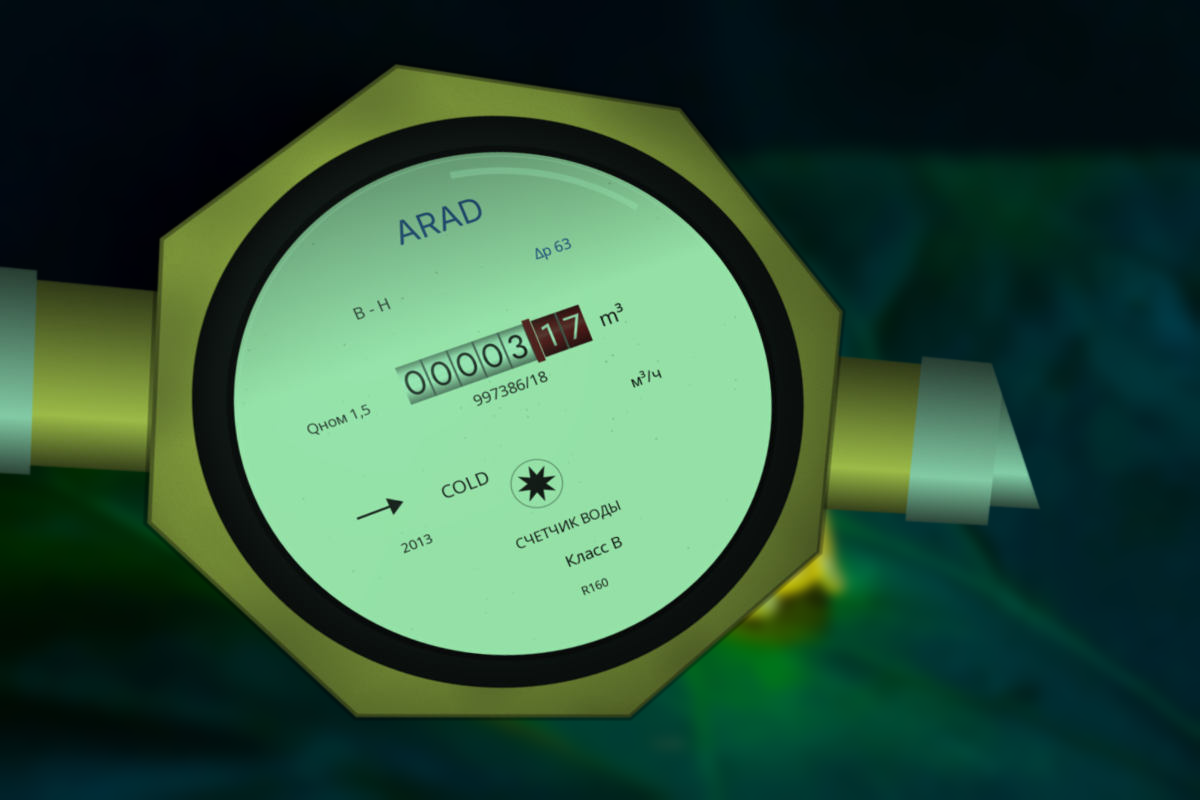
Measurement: 3.17
